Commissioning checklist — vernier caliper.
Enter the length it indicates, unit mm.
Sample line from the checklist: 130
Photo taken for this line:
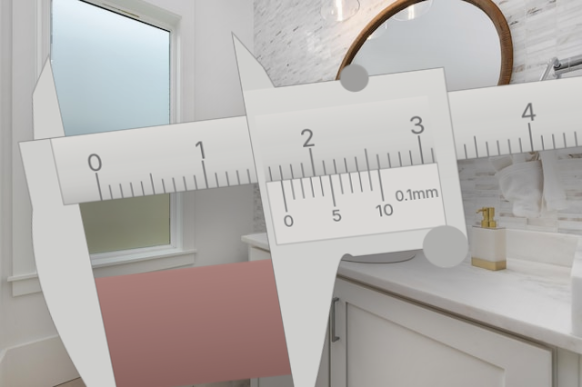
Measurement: 16.9
